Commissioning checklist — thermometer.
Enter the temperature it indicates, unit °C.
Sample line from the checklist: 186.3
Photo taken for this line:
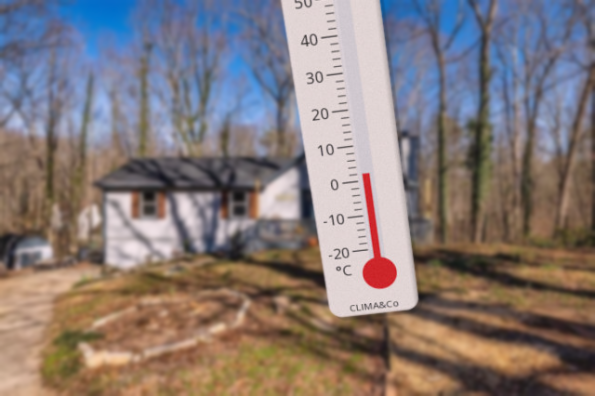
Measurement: 2
